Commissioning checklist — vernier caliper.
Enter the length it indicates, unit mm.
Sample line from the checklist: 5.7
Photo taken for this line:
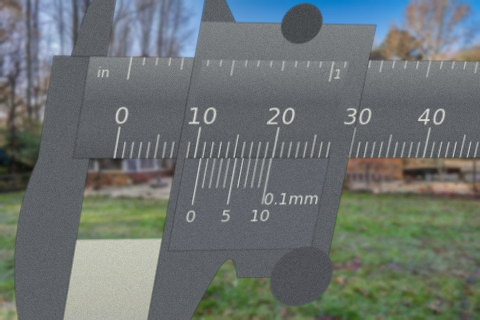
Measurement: 10.8
